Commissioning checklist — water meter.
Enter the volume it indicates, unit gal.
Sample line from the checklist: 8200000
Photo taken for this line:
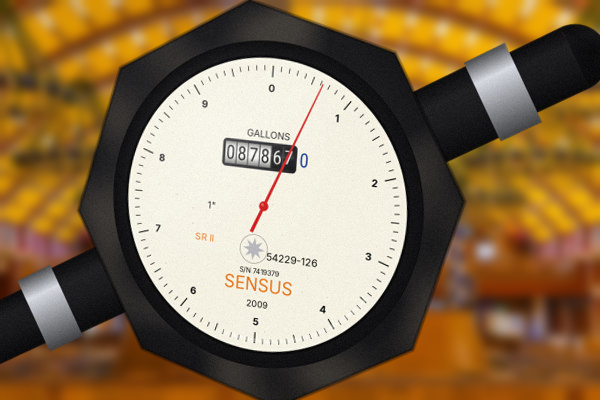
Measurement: 878670.6
